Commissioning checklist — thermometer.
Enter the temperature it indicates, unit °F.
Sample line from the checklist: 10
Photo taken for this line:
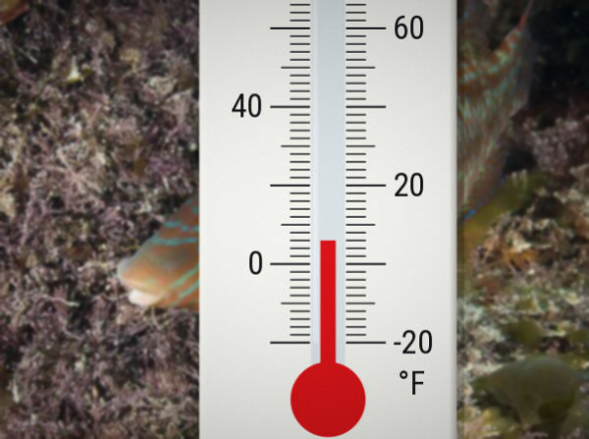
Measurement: 6
